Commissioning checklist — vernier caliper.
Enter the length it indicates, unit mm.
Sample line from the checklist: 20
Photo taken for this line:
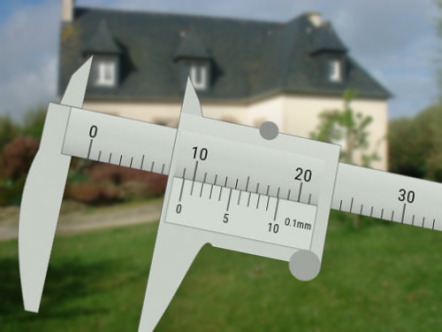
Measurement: 9.1
